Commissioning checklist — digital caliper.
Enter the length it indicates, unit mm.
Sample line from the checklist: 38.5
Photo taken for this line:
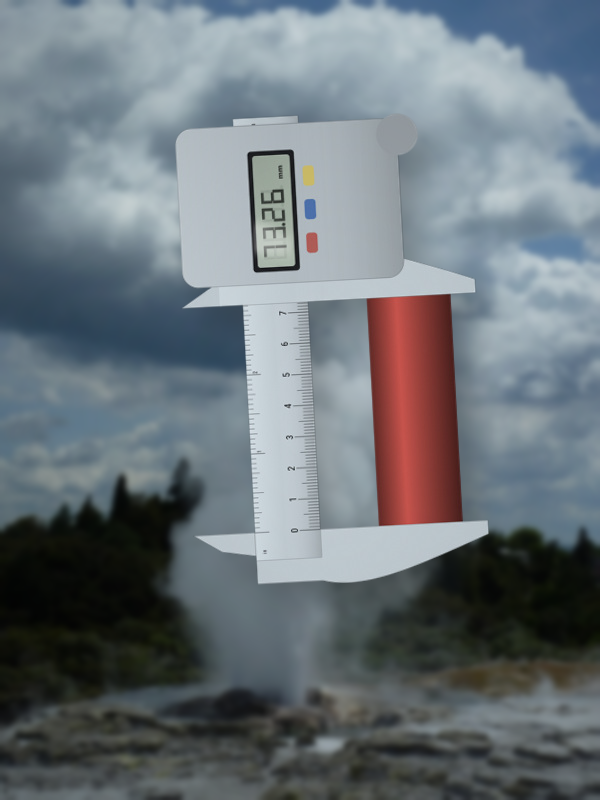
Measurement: 73.26
